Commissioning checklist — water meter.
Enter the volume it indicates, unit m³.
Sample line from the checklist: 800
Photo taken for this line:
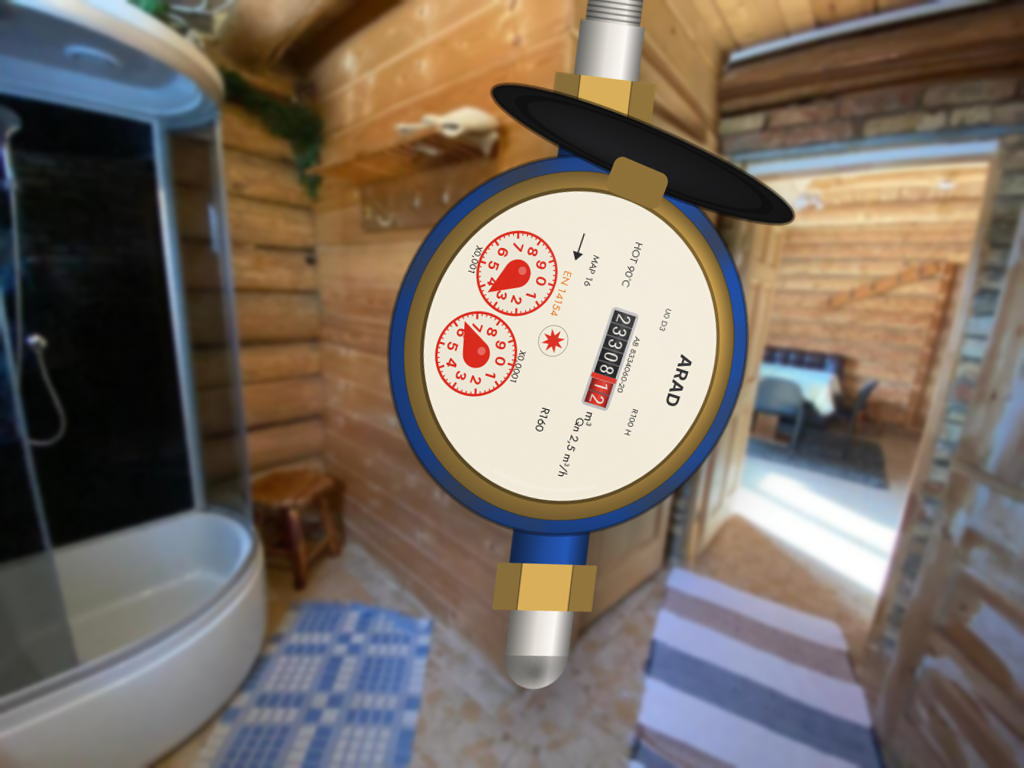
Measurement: 23308.1236
